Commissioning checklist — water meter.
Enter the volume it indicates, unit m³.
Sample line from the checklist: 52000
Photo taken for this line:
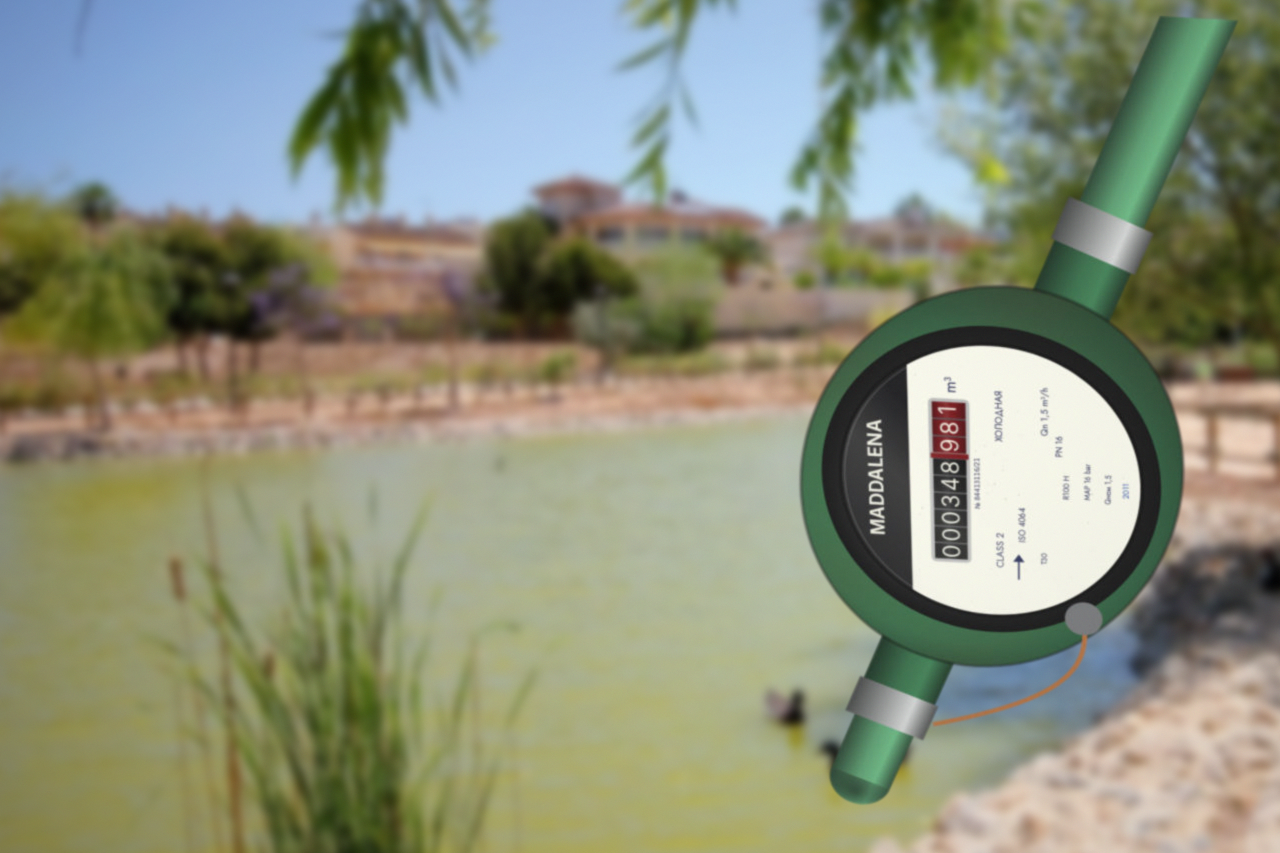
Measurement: 348.981
